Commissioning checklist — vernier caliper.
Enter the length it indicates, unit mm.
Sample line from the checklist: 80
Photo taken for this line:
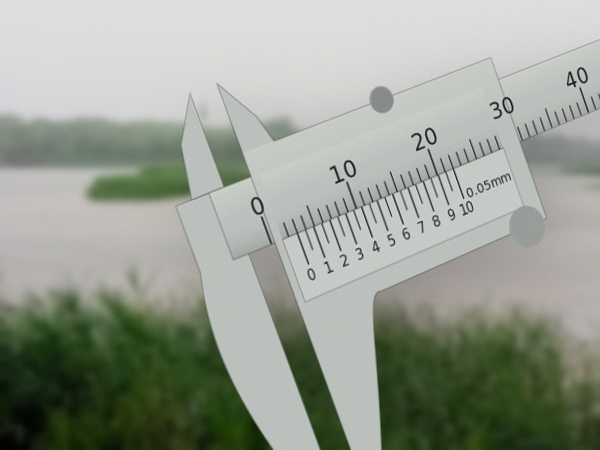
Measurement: 3.0
